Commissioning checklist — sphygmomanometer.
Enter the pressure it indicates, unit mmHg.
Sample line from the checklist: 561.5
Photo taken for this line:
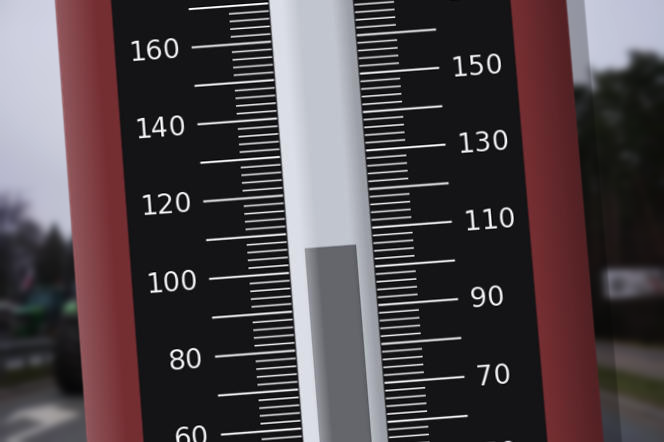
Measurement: 106
